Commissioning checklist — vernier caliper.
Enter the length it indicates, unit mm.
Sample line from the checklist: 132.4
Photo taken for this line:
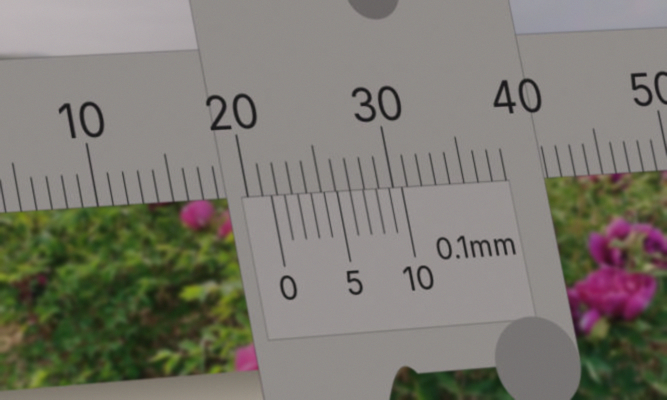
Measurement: 21.6
